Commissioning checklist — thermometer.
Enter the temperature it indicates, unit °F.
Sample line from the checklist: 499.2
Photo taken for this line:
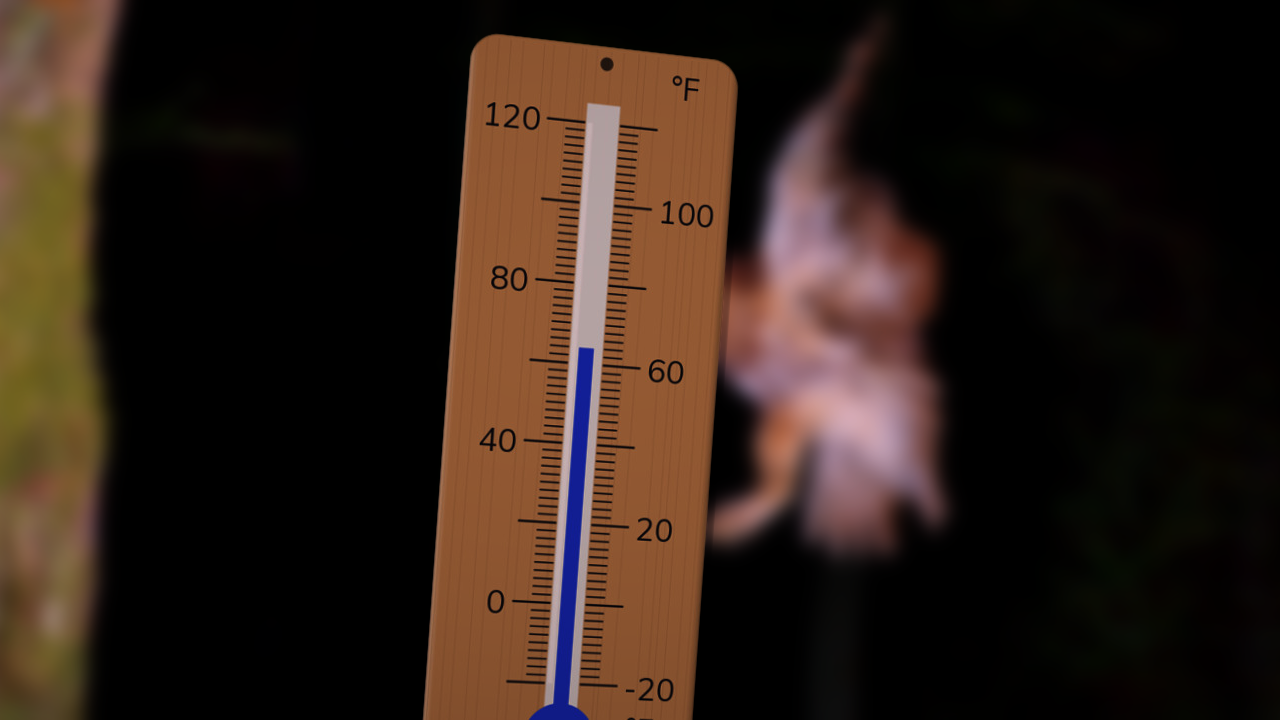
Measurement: 64
